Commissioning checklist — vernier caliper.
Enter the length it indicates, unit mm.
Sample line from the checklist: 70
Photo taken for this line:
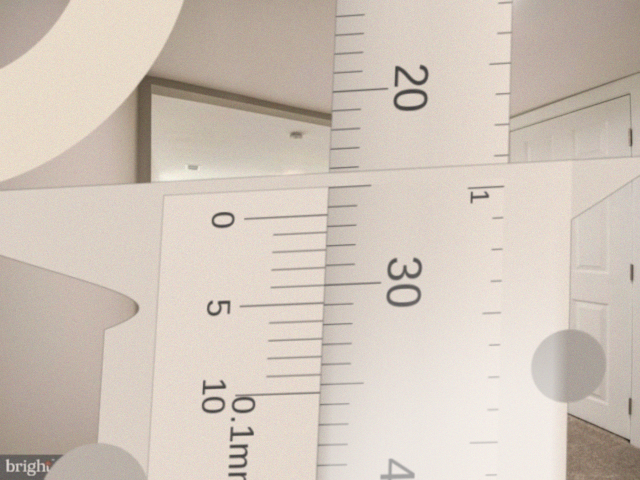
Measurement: 26.4
